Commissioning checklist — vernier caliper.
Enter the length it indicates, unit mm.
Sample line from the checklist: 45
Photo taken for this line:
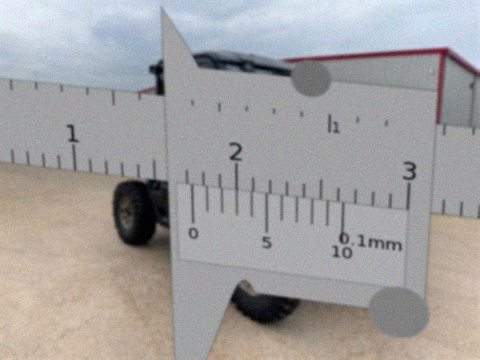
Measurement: 17.3
